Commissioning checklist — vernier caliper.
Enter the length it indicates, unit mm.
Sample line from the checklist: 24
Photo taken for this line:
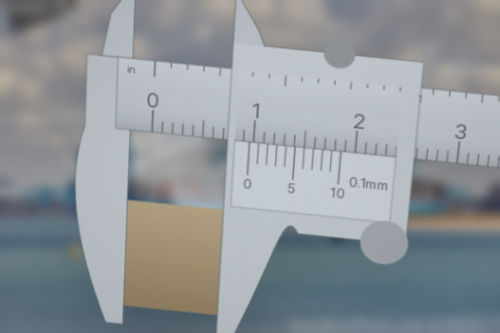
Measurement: 9.6
